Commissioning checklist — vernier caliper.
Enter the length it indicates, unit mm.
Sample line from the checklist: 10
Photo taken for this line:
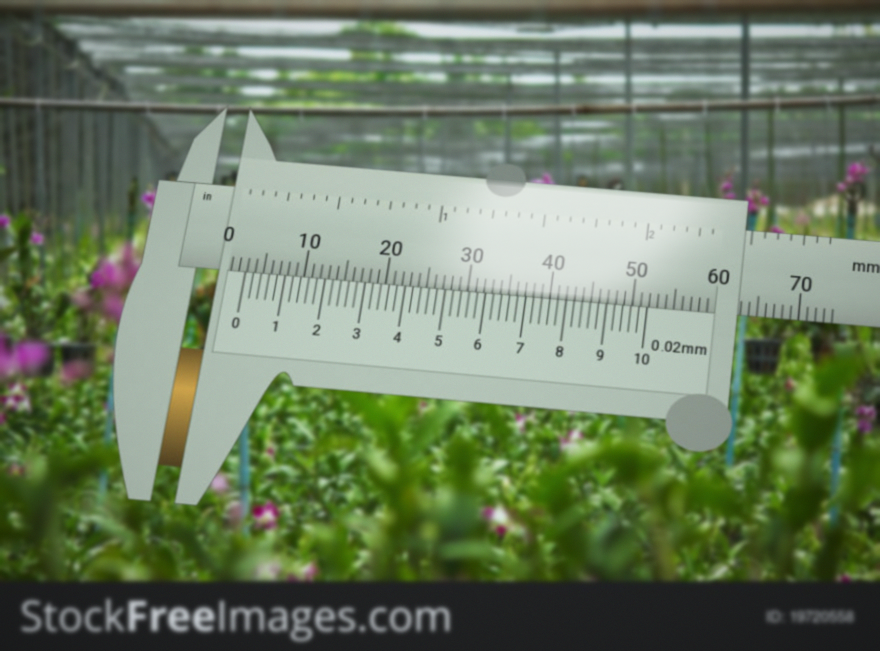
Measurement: 2.8
